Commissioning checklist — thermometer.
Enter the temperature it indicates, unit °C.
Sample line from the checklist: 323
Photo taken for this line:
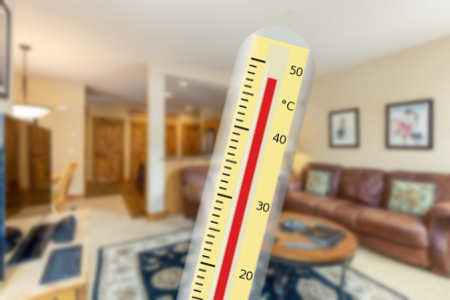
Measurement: 48
